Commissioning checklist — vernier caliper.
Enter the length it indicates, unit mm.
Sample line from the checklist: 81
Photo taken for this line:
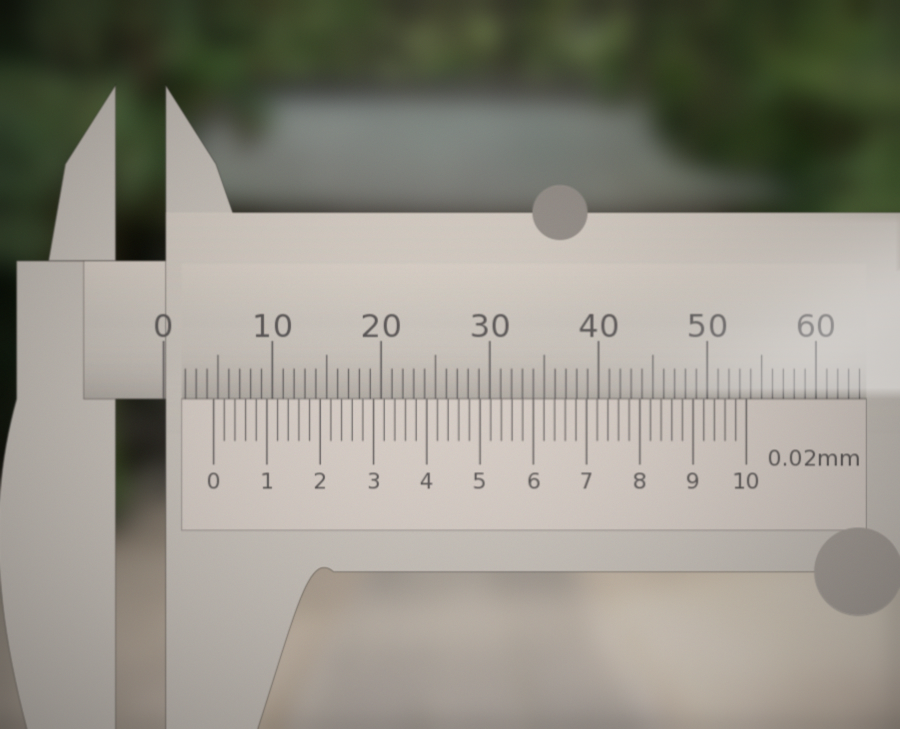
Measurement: 4.6
